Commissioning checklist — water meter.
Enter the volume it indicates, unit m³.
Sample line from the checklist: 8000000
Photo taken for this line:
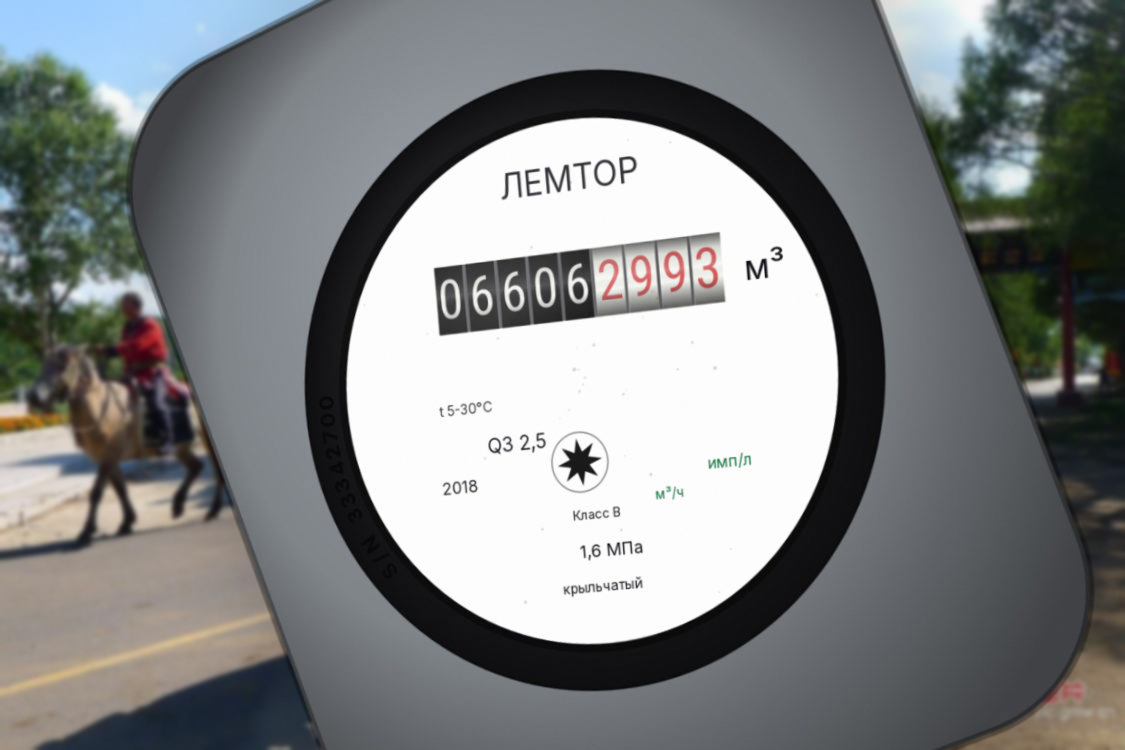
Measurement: 6606.2993
